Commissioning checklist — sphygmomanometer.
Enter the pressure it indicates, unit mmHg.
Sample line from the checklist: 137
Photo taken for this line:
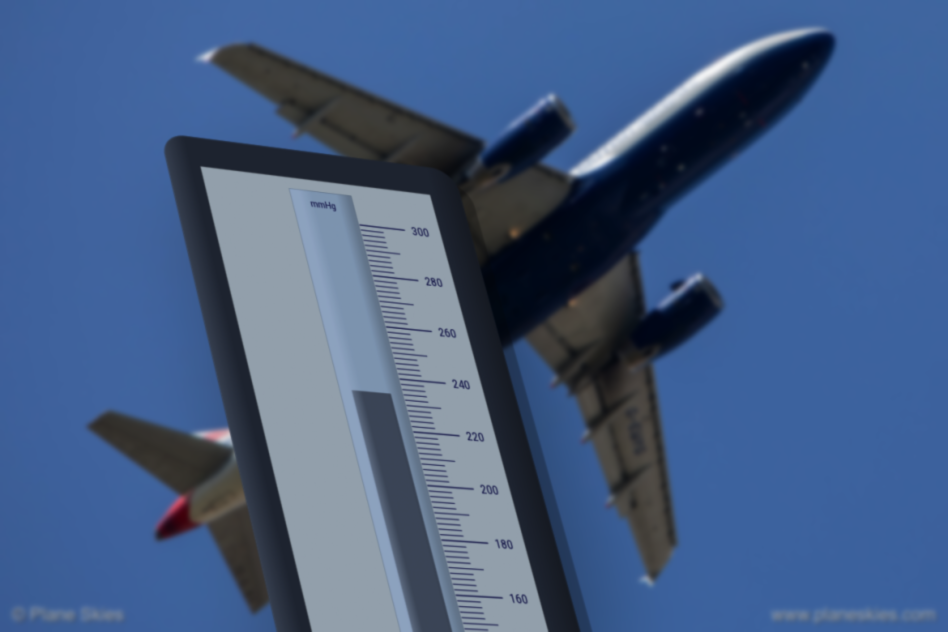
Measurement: 234
